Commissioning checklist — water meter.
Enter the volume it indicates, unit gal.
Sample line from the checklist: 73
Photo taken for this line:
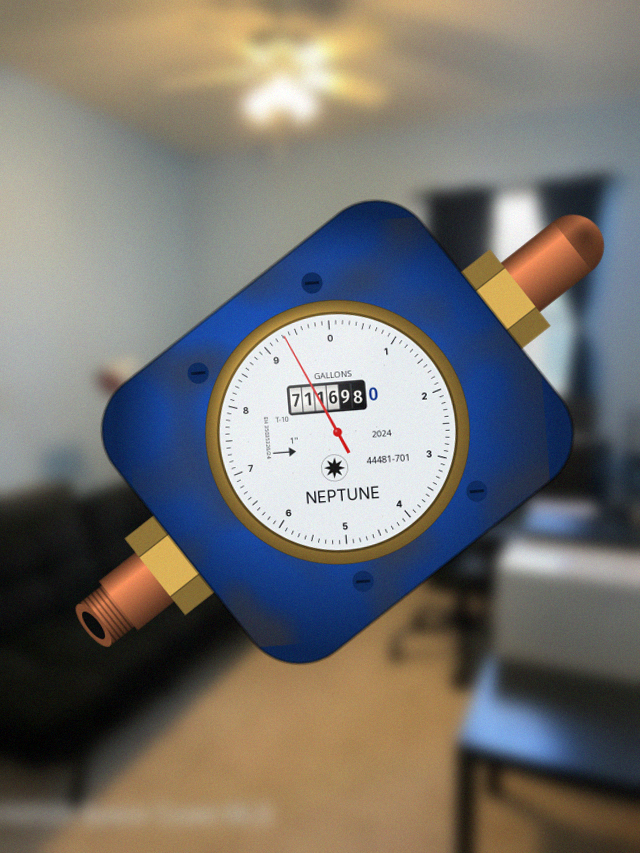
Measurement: 7116979.3
